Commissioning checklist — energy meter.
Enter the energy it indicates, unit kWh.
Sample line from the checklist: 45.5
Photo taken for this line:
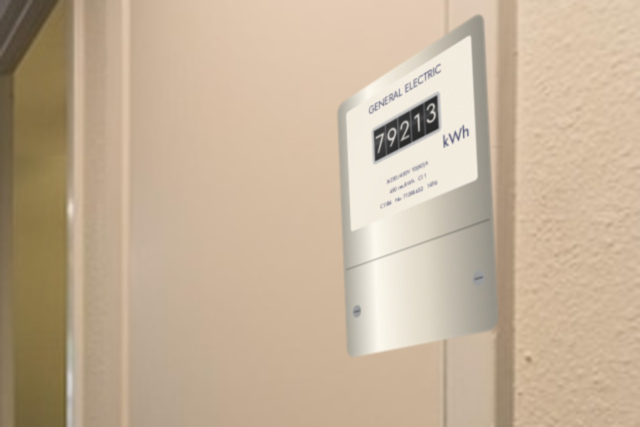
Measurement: 79213
